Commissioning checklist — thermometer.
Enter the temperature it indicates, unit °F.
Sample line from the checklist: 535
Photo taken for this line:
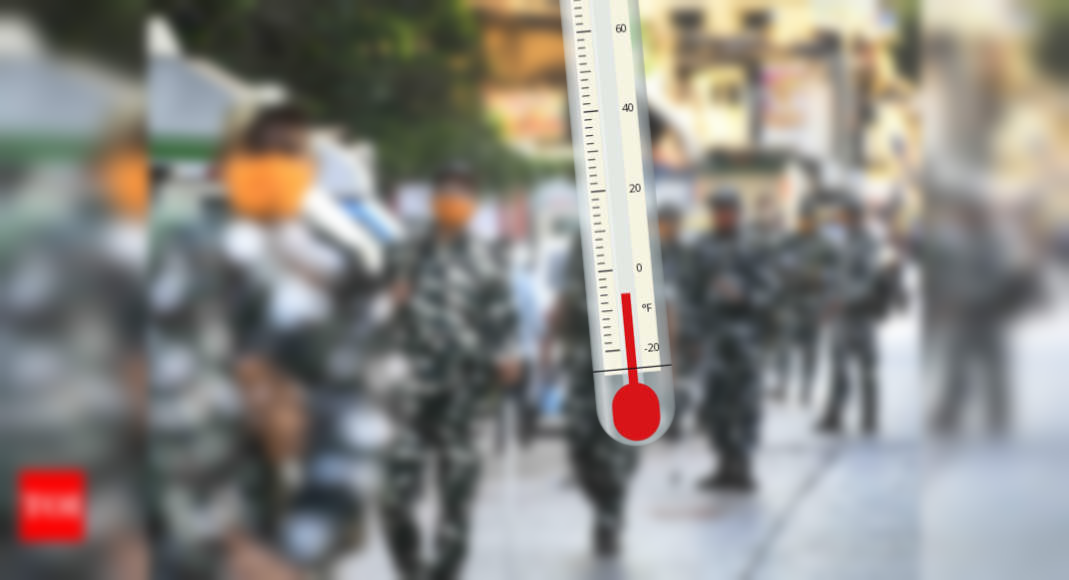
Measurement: -6
